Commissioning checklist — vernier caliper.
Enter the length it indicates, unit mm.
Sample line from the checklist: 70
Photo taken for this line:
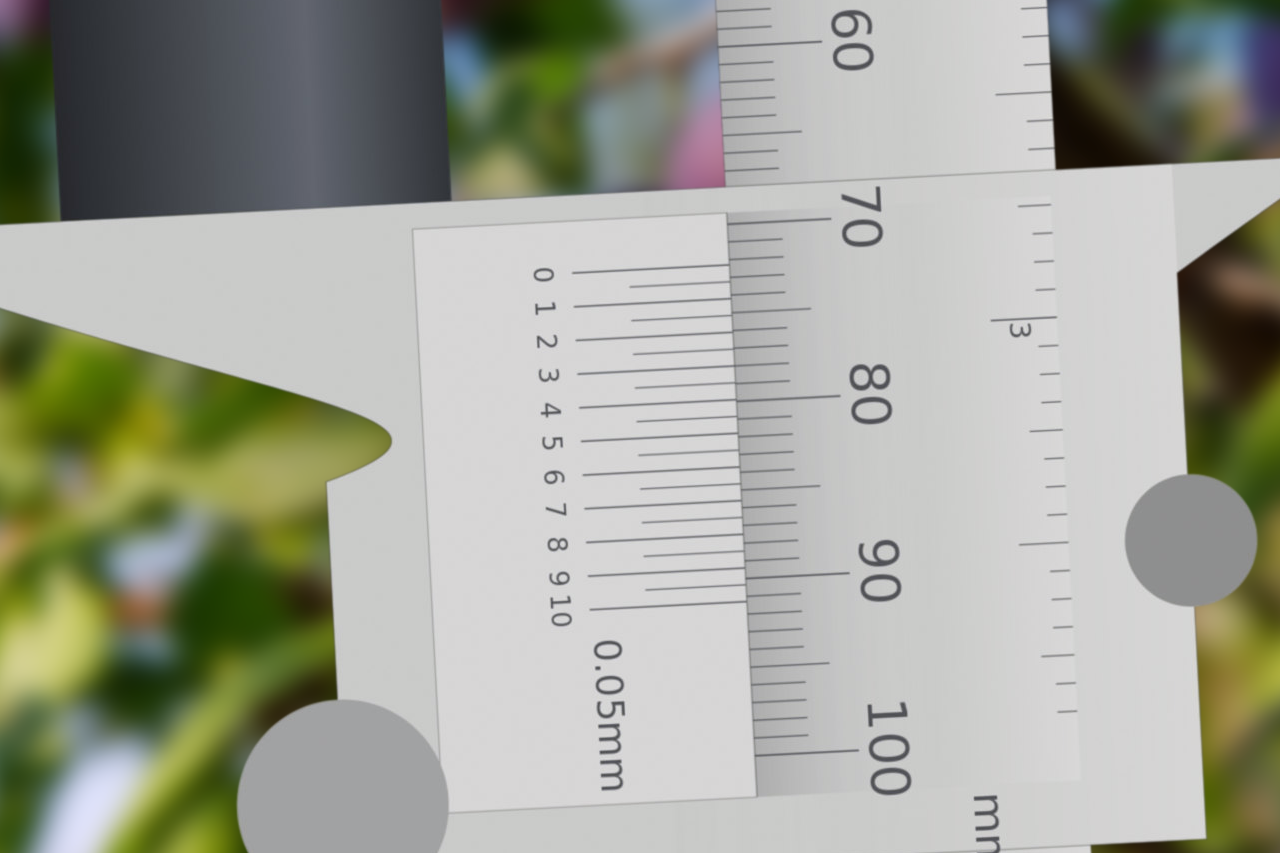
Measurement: 72.3
